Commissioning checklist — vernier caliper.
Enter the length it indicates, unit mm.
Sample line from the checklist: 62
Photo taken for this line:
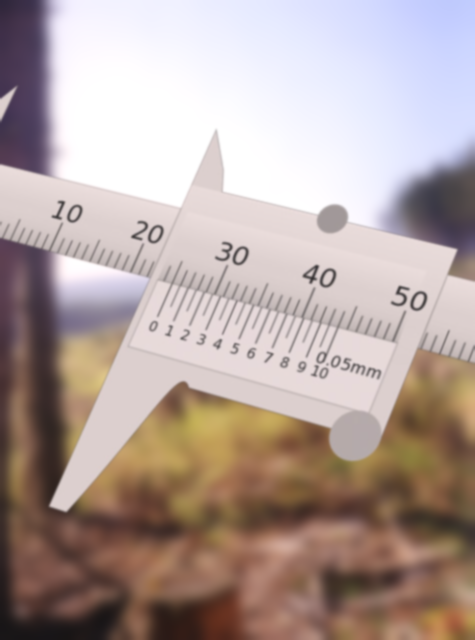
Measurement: 25.0
